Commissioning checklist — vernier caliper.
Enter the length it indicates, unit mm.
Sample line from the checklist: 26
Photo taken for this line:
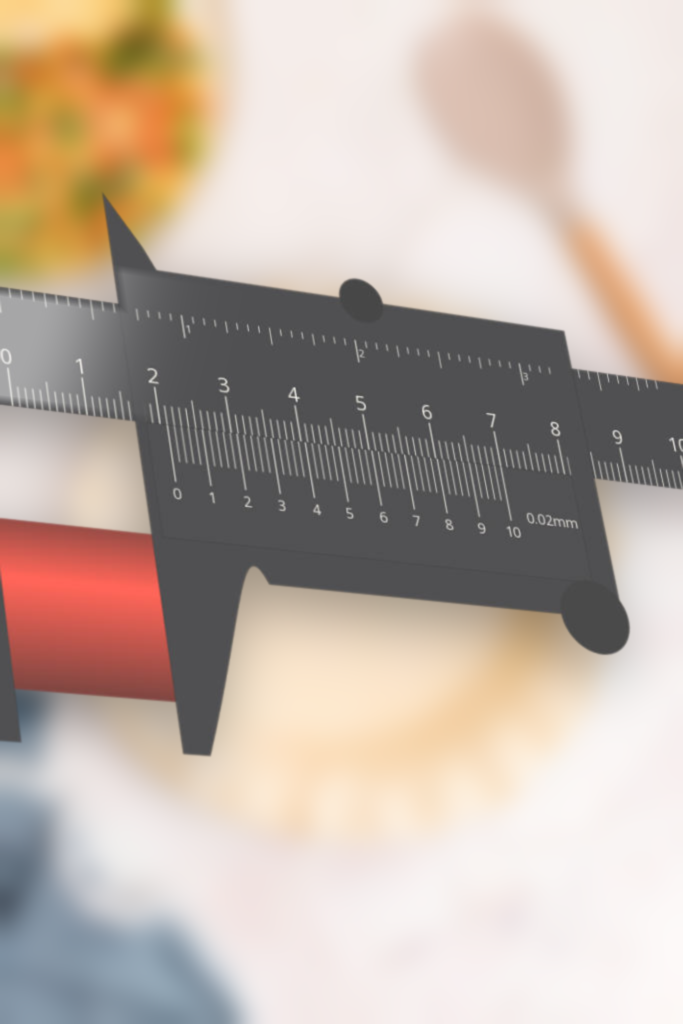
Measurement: 21.0
